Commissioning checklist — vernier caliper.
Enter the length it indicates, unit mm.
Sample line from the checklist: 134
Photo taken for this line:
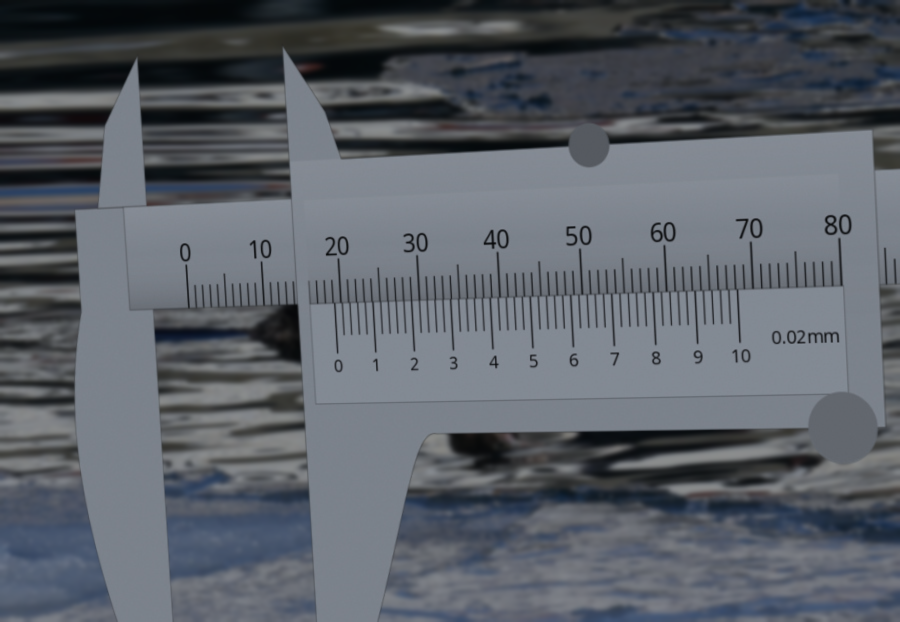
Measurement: 19.2
